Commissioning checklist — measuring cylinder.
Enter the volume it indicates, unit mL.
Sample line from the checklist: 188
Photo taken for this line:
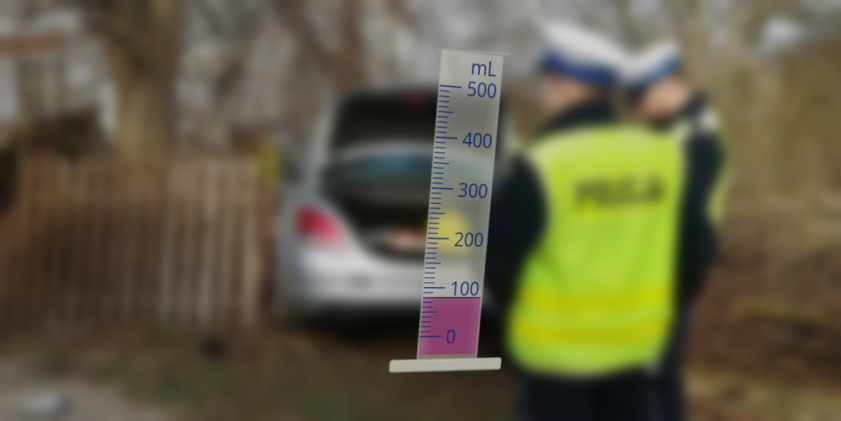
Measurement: 80
